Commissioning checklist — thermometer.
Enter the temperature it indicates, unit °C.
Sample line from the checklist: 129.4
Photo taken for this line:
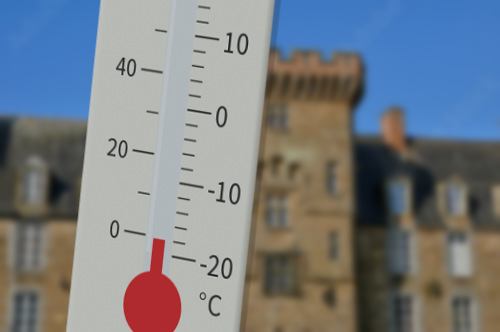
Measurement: -18
